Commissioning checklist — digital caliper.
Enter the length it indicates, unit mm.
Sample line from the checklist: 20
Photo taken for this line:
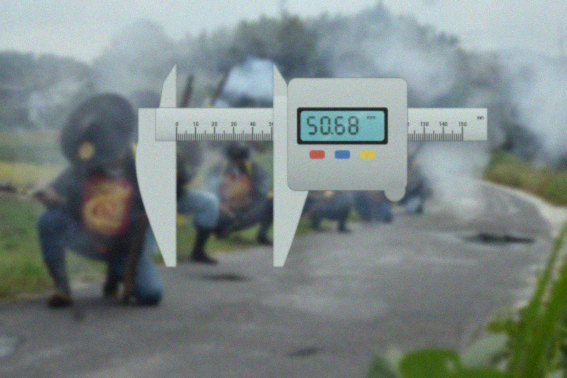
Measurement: 50.68
